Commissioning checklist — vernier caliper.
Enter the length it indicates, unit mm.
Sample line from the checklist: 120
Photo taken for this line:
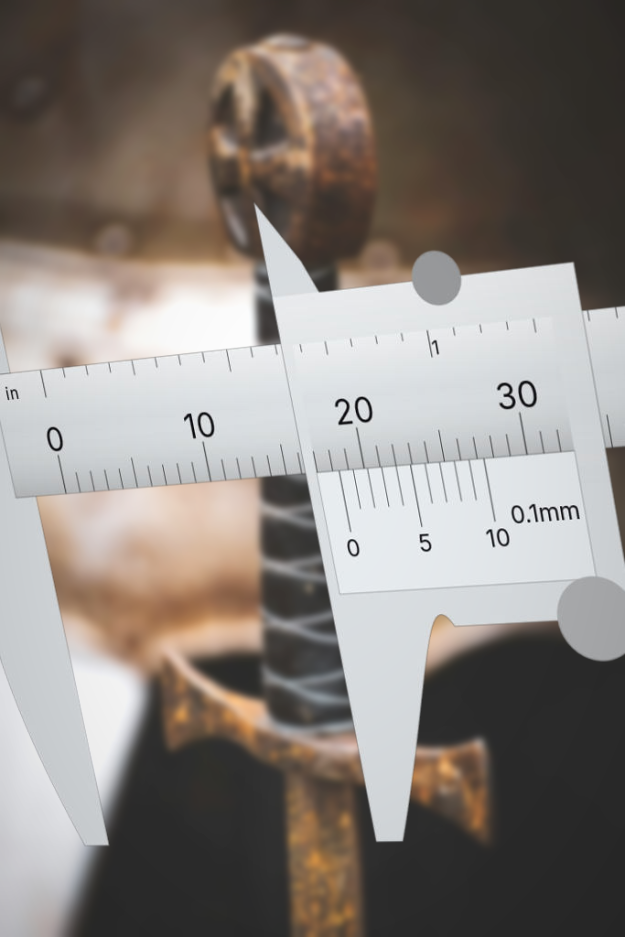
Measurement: 18.4
